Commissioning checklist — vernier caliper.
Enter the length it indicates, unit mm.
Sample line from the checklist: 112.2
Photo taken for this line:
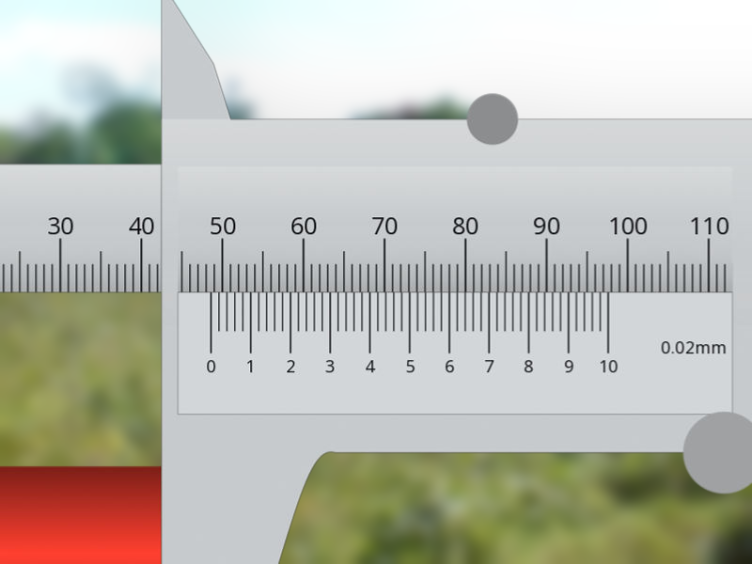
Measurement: 48.6
